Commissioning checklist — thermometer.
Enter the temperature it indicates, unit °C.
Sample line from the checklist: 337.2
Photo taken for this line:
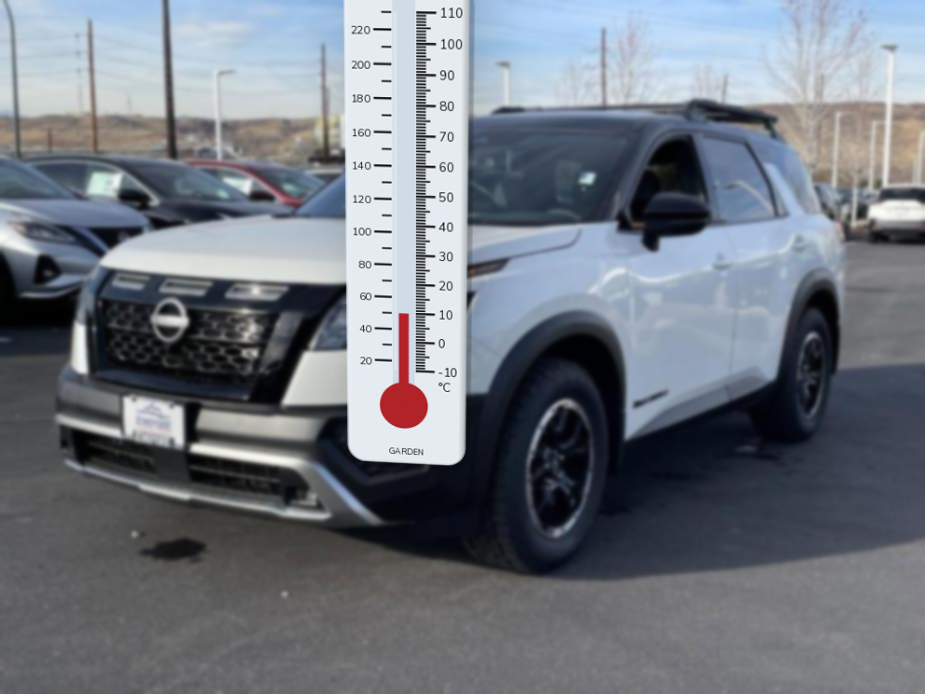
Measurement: 10
